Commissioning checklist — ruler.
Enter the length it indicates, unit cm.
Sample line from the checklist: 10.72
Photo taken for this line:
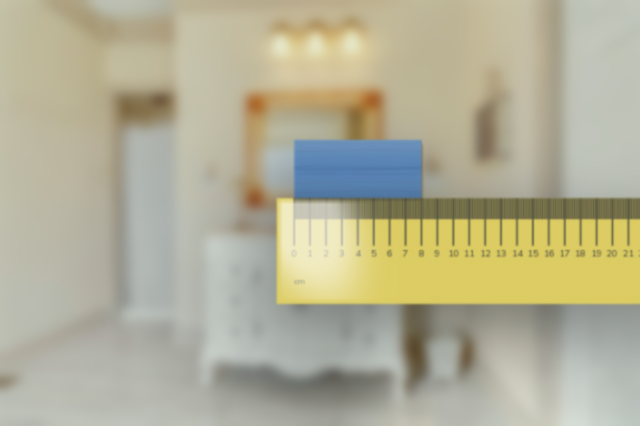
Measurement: 8
